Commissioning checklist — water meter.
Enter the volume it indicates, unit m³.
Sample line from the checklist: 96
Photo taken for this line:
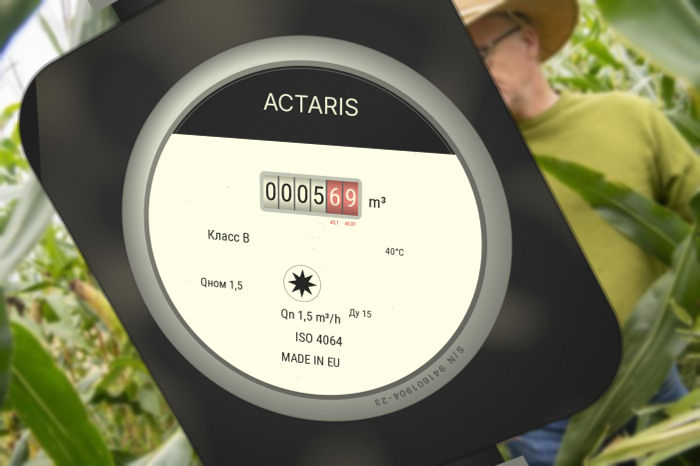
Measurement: 5.69
